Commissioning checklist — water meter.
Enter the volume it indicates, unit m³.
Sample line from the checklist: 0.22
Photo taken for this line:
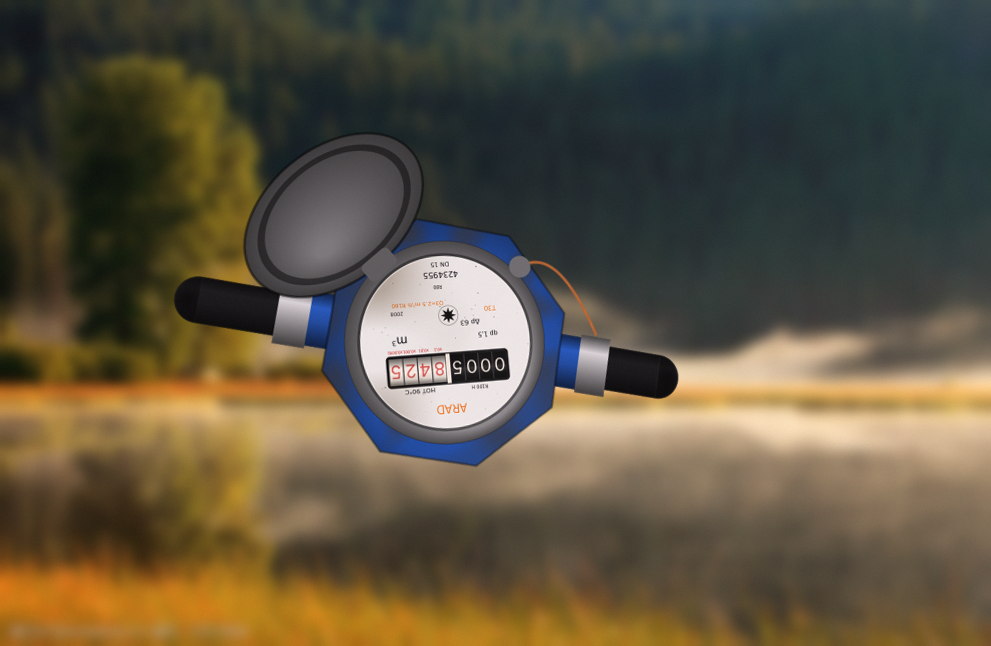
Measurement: 5.8425
